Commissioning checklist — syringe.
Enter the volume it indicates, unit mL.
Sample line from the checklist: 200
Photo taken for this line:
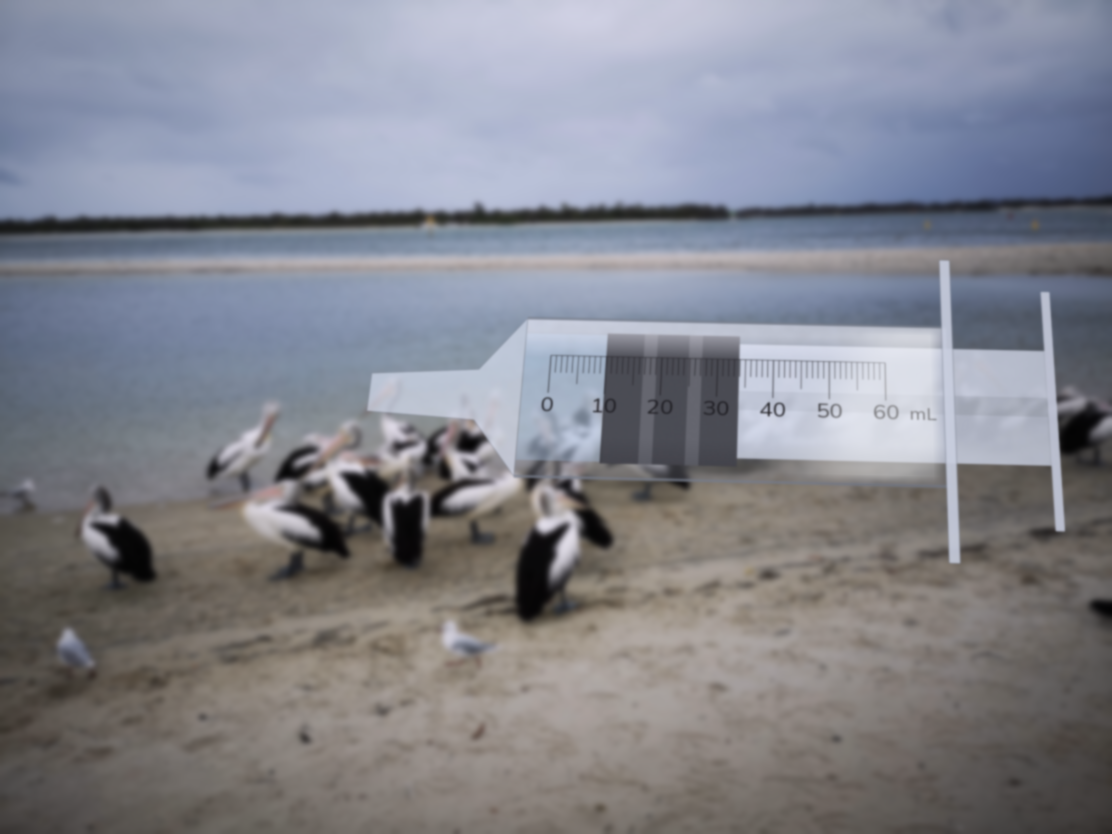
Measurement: 10
